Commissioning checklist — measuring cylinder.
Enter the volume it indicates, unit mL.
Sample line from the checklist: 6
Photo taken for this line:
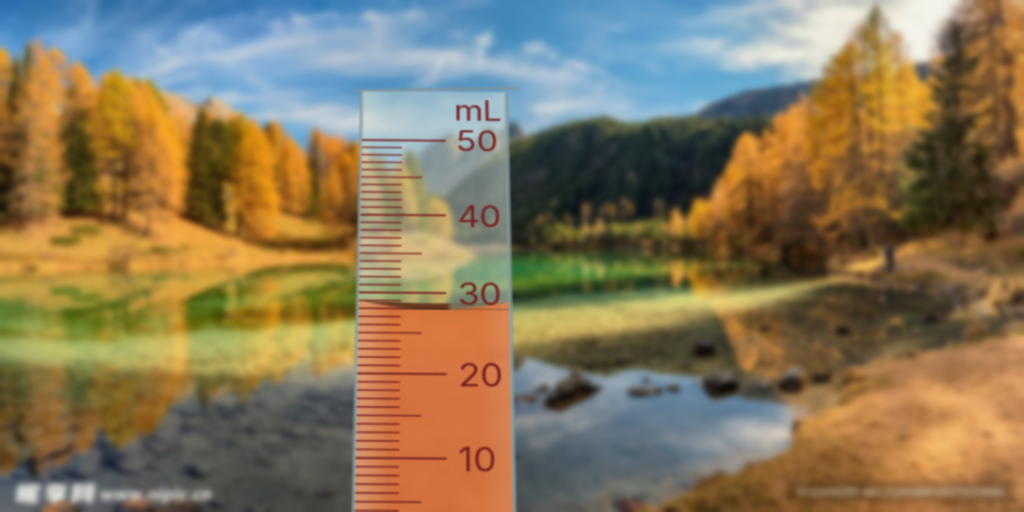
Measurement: 28
